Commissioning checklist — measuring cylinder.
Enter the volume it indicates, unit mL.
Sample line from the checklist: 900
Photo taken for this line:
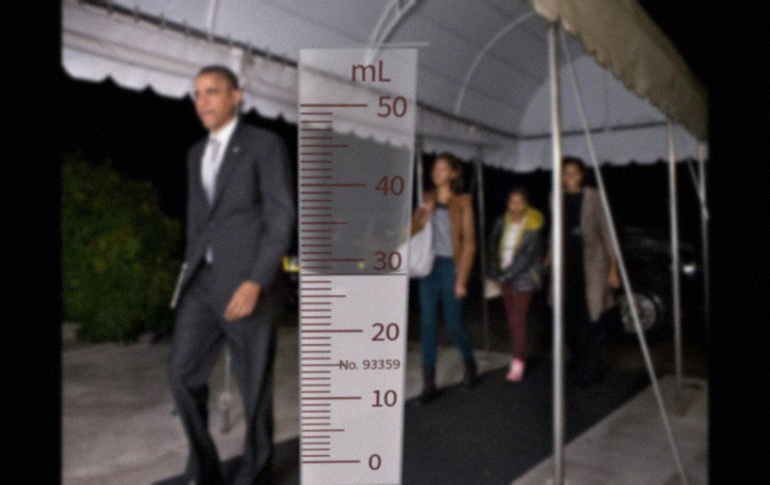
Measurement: 28
